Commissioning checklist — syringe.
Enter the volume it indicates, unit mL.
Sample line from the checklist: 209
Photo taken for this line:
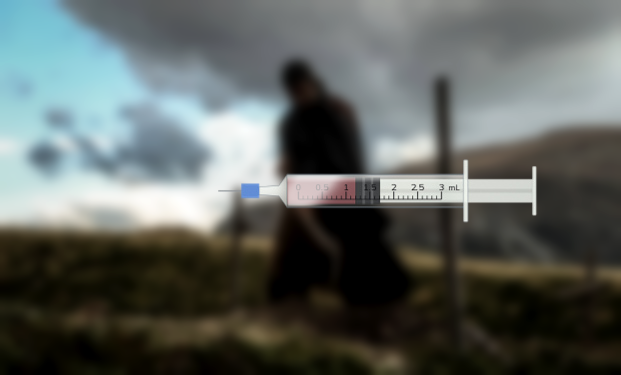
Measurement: 1.2
